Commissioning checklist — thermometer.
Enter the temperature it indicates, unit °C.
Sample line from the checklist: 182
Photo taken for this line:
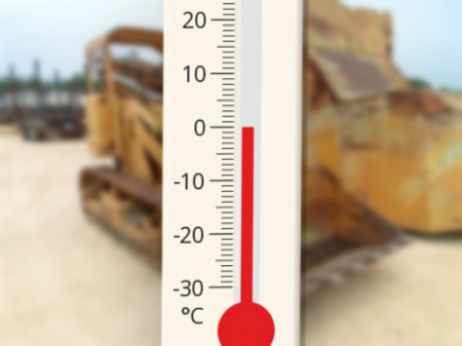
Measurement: 0
